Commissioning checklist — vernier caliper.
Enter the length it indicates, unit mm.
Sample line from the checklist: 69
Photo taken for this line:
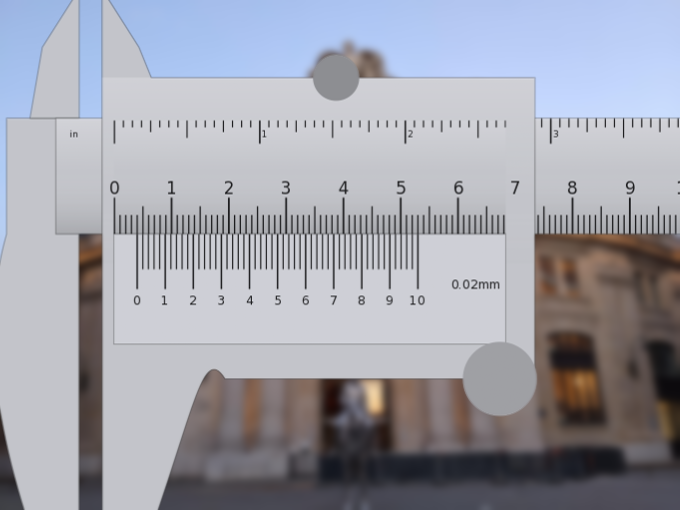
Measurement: 4.0
